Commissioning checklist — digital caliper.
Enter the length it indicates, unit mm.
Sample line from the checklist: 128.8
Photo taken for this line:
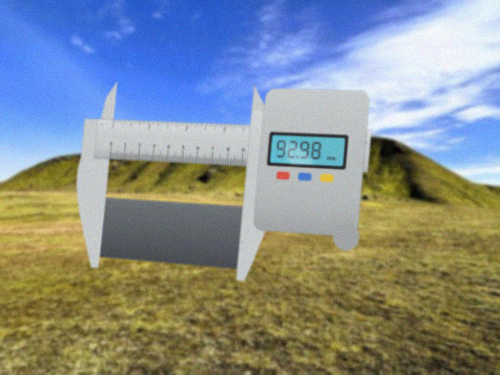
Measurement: 92.98
